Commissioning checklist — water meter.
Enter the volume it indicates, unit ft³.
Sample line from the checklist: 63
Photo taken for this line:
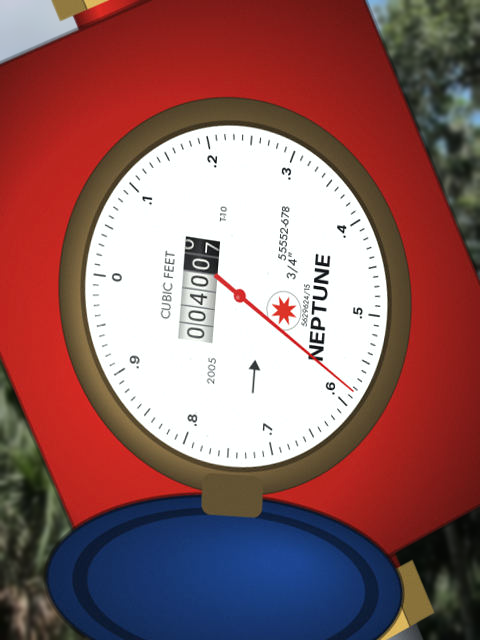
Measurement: 4006.58
